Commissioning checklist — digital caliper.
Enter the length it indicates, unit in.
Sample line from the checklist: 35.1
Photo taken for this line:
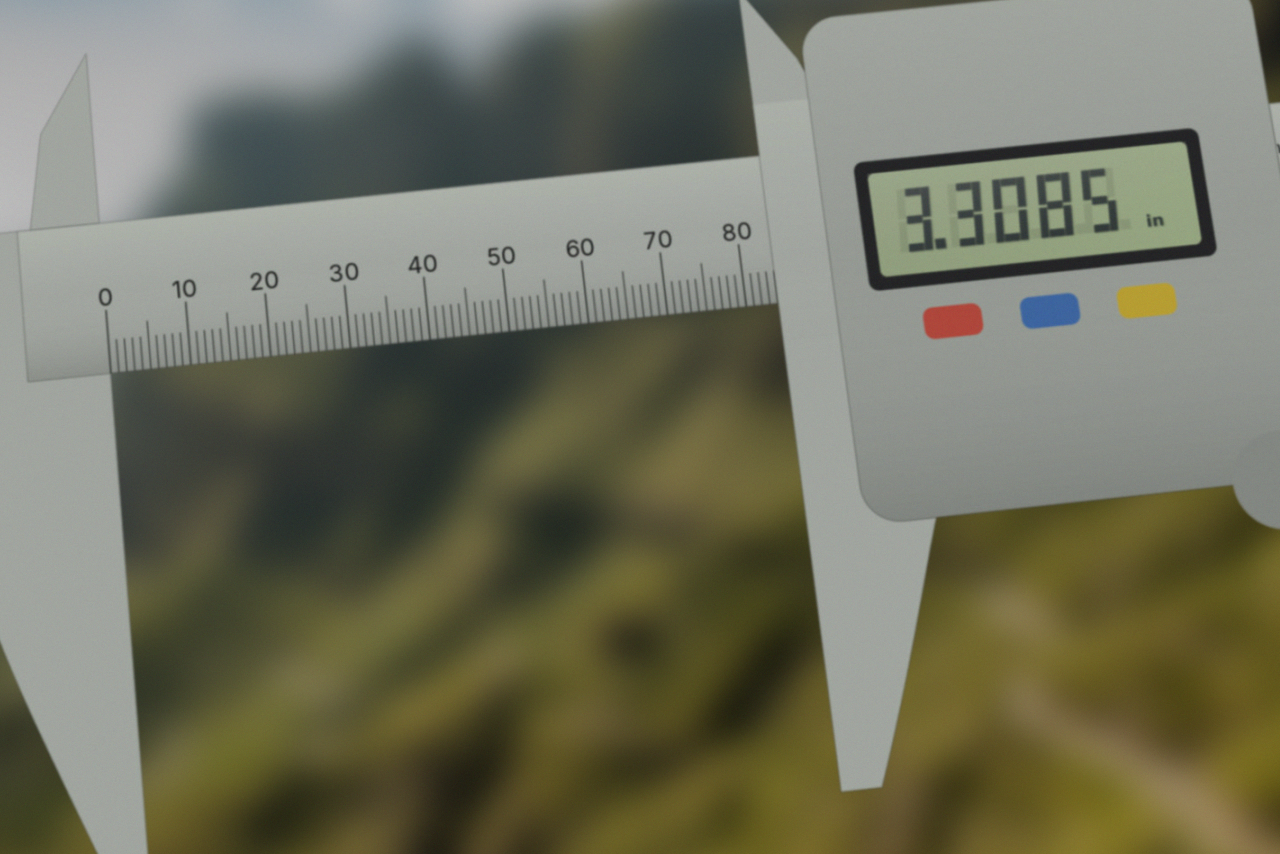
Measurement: 3.3085
